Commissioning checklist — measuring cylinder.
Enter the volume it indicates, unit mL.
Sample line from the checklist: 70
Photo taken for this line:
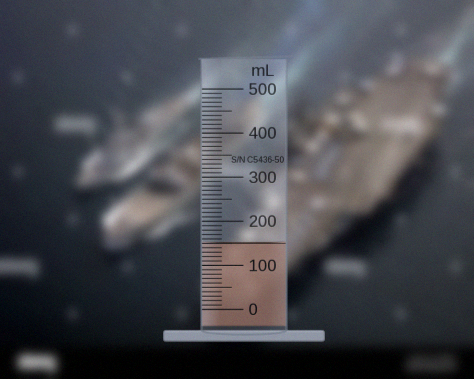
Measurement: 150
